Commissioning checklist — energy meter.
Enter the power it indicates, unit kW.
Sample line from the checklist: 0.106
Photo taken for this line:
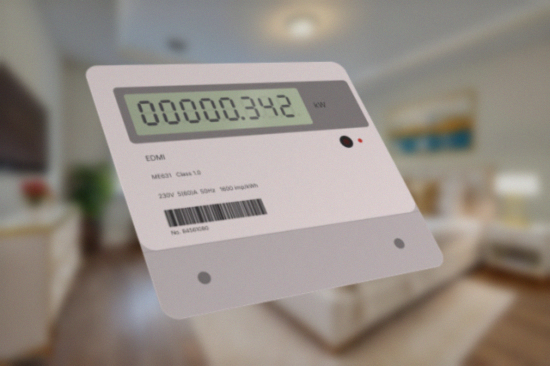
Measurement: 0.342
